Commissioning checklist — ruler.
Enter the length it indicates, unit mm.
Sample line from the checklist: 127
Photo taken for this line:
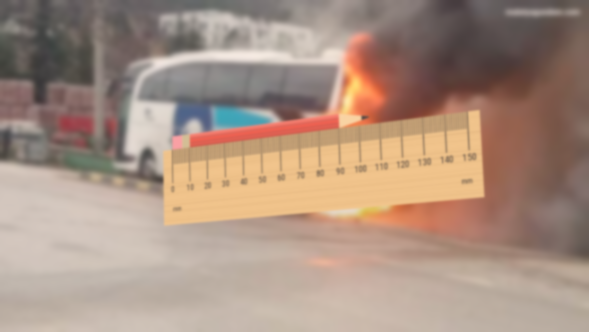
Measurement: 105
